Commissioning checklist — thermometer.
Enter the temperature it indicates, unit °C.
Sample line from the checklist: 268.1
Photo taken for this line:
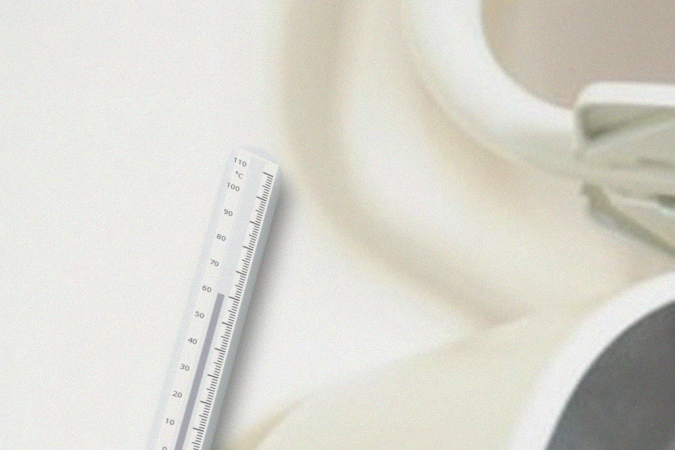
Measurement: 60
